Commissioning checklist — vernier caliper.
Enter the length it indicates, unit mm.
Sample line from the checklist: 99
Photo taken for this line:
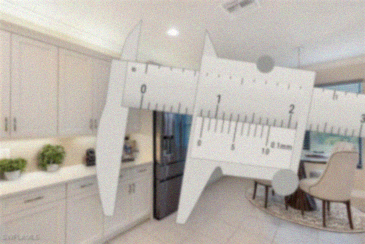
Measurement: 8.4
